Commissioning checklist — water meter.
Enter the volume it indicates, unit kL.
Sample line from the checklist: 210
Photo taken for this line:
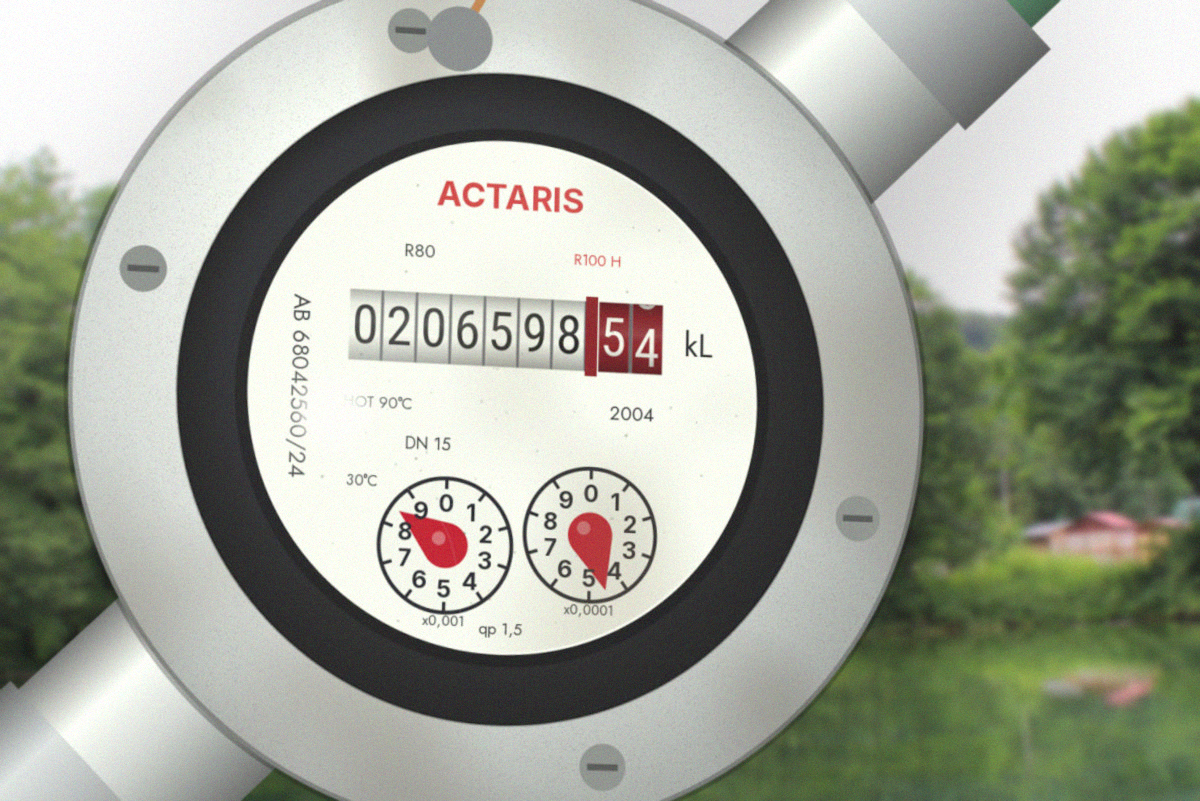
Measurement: 206598.5384
